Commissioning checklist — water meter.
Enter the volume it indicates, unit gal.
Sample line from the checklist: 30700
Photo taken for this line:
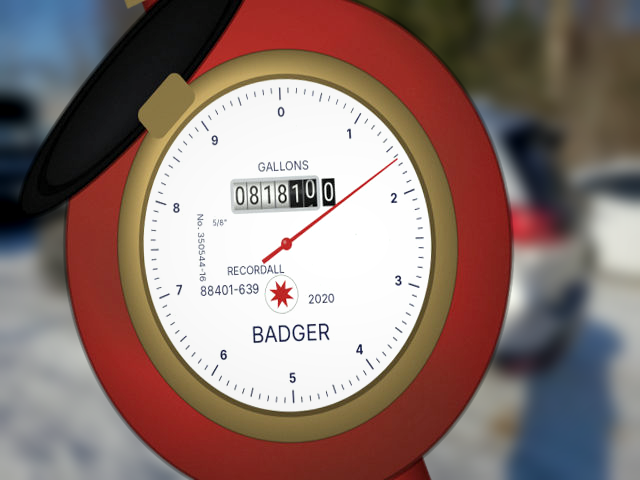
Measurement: 818101.6
